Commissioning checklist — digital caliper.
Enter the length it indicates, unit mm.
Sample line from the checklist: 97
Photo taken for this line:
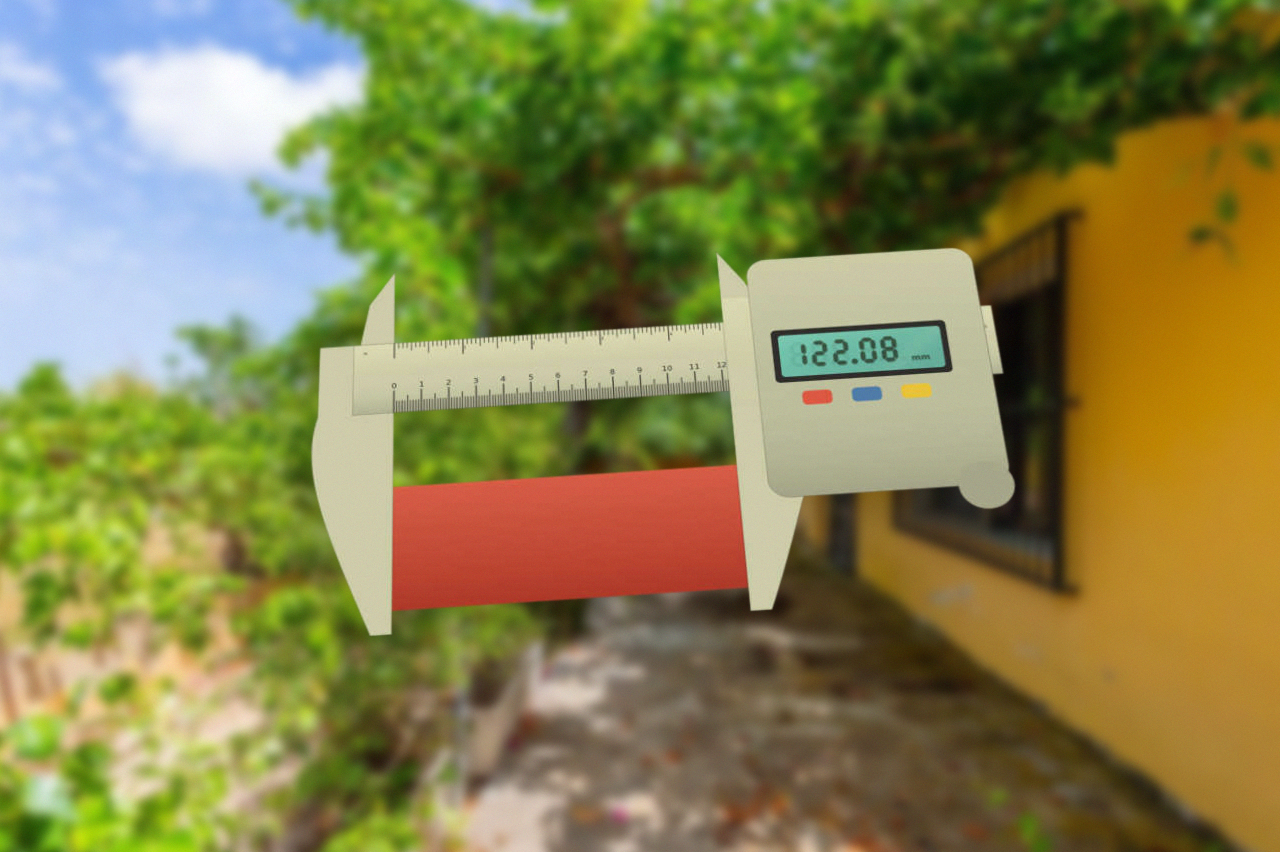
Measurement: 122.08
